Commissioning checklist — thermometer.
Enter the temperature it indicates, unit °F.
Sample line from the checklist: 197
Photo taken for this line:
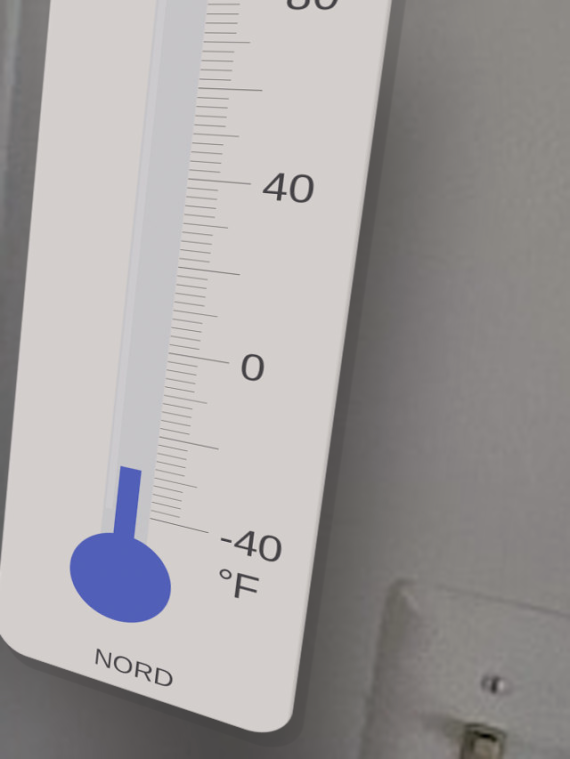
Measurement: -29
